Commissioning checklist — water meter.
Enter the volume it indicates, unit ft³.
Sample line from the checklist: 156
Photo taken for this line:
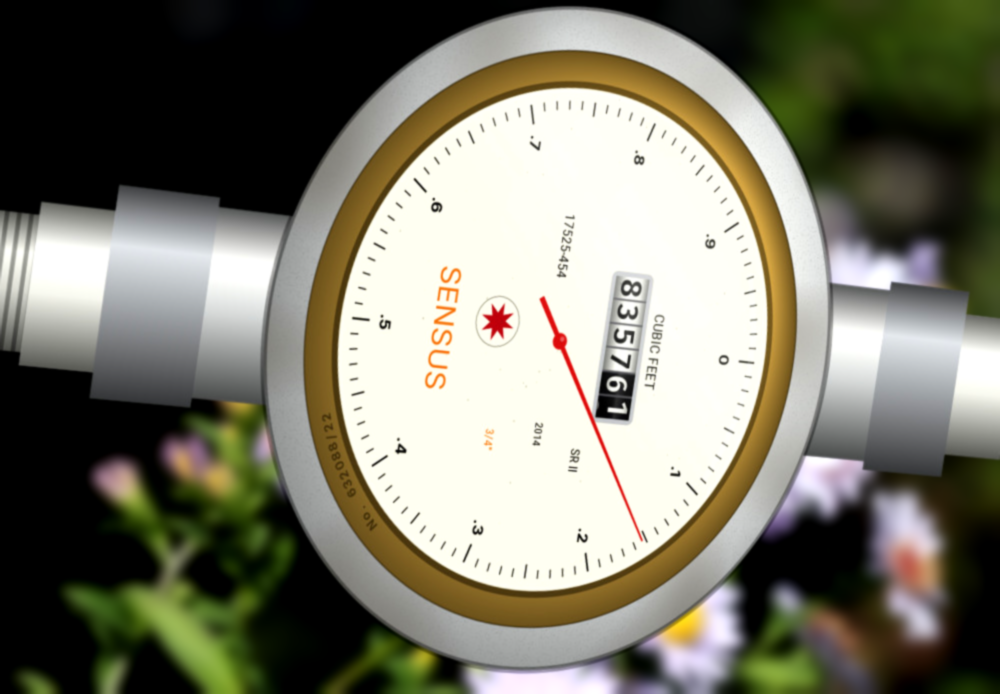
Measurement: 835761.15
